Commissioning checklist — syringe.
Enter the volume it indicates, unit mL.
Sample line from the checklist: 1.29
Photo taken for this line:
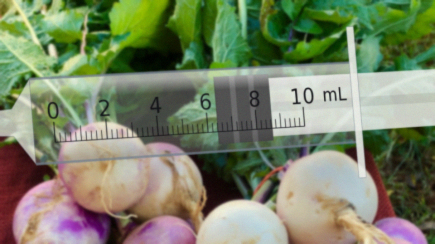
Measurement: 6.4
